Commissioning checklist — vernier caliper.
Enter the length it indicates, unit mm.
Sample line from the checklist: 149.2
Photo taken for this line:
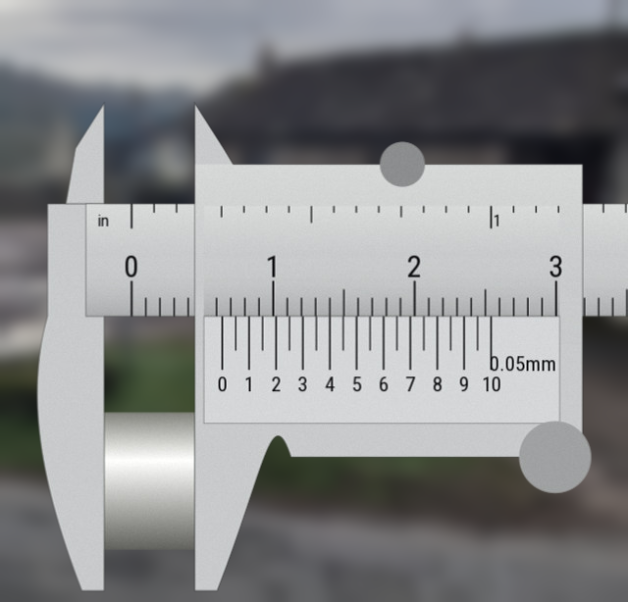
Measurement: 6.4
